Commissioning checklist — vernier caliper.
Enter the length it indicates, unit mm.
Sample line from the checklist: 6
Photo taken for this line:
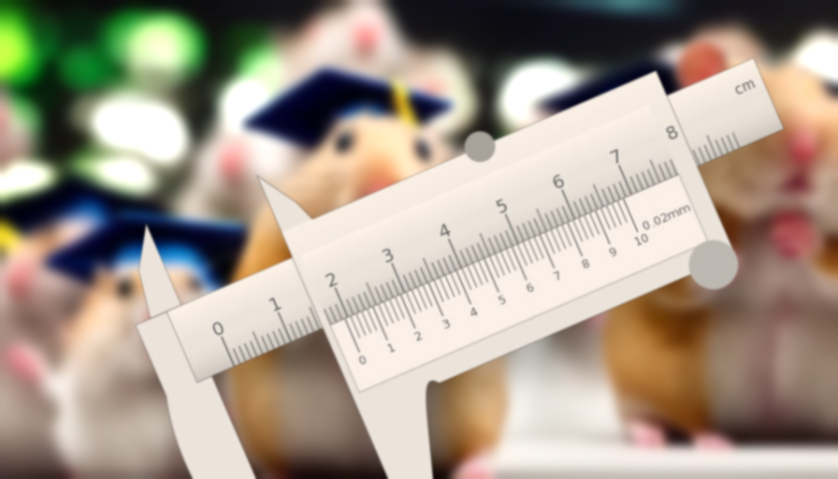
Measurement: 19.5
